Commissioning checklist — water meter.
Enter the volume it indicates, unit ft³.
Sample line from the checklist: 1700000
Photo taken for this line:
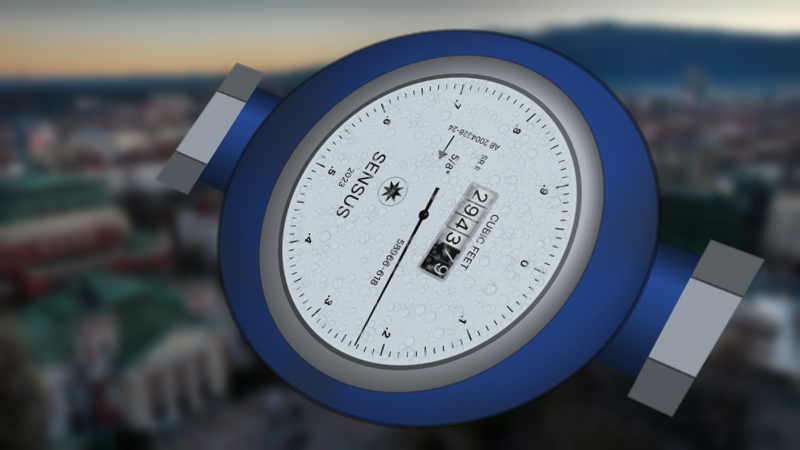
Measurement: 294379.23
